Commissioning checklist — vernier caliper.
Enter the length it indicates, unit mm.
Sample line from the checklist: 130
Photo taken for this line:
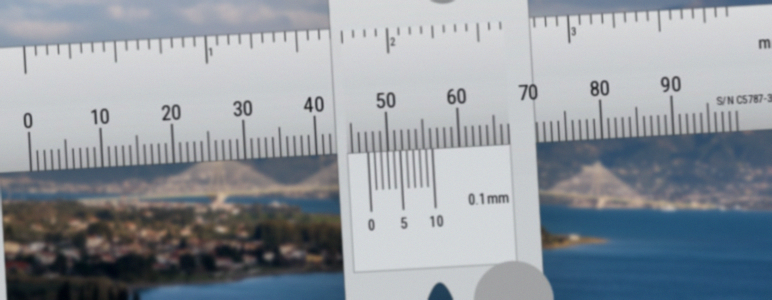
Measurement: 47.2
